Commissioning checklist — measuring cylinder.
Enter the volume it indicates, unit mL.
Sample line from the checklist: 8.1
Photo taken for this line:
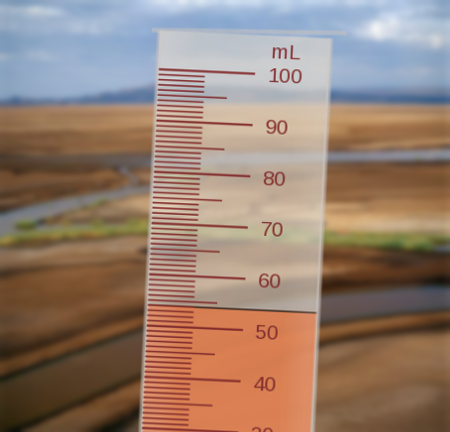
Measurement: 54
